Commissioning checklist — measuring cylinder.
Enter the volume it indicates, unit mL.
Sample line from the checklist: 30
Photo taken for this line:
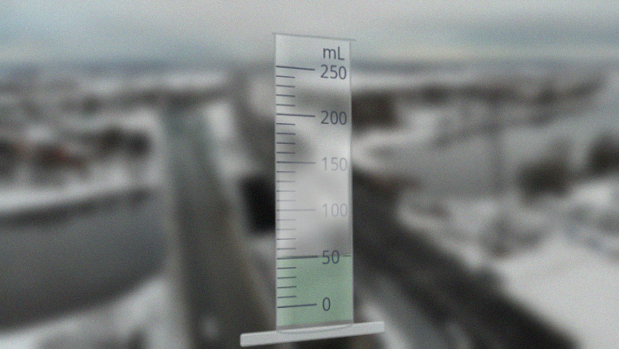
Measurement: 50
